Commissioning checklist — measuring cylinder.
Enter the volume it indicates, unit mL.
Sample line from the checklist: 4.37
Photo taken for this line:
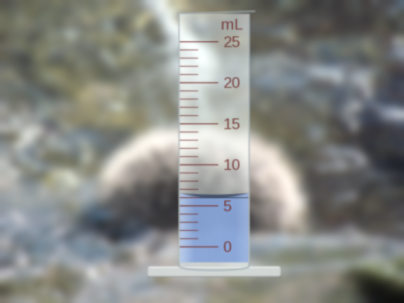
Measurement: 6
